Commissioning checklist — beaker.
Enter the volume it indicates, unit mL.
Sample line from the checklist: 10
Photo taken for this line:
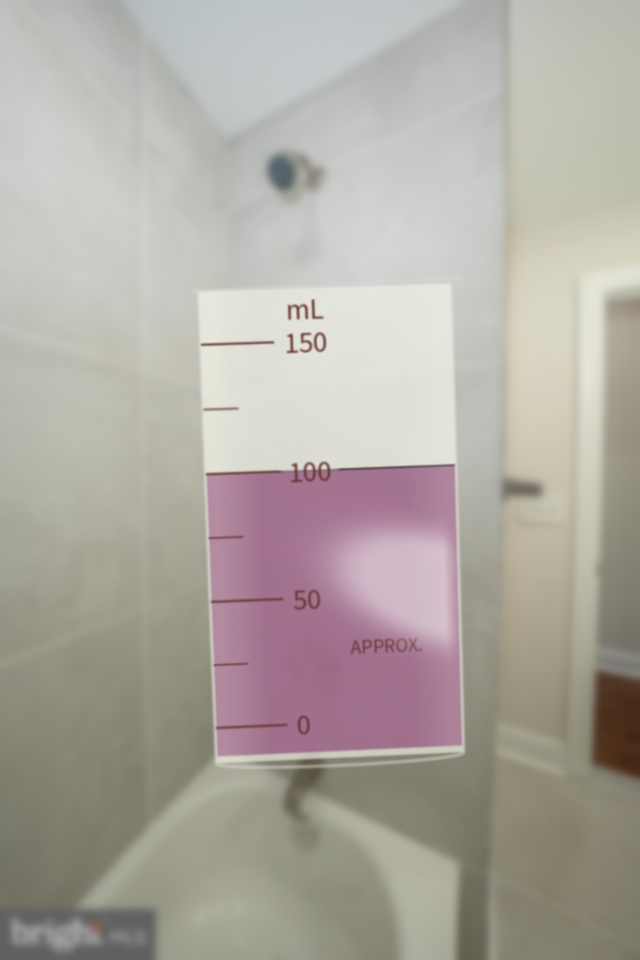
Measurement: 100
